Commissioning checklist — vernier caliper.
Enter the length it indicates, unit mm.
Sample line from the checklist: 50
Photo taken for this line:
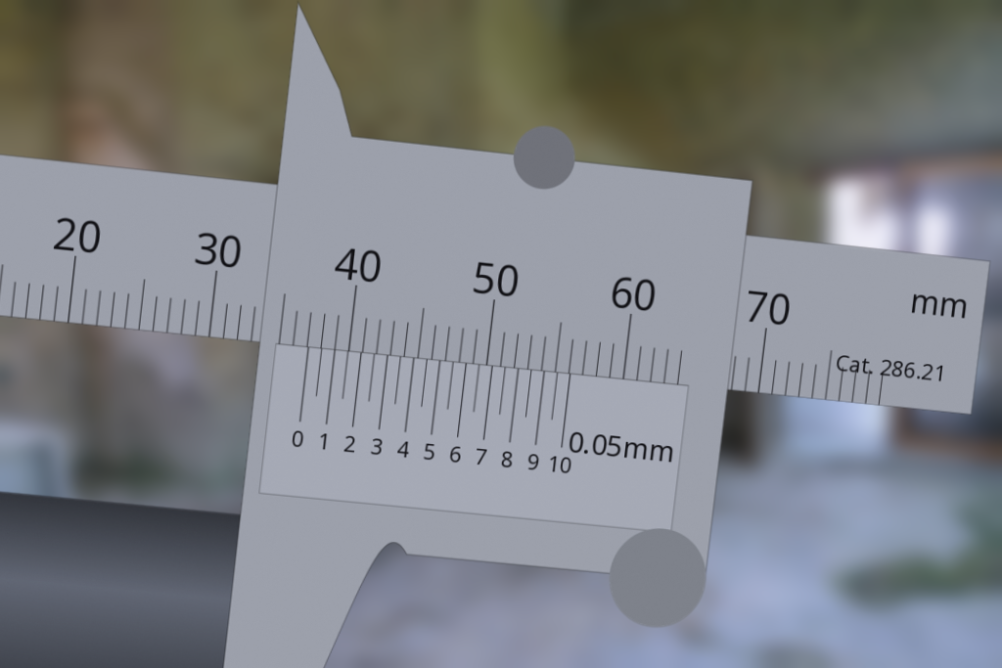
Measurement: 37.1
